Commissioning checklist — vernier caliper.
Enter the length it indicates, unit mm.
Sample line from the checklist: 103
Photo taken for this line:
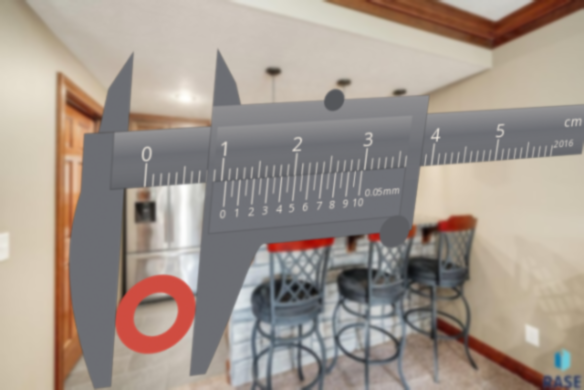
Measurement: 10.6
